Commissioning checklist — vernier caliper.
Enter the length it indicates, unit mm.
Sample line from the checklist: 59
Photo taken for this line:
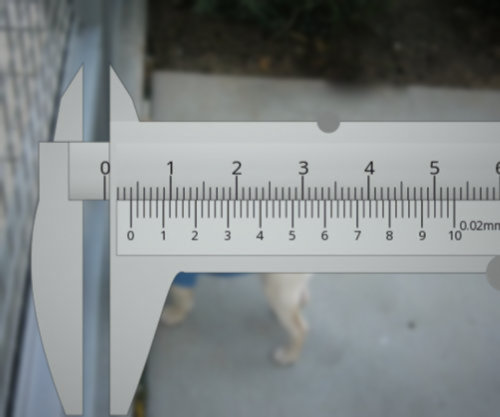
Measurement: 4.0
